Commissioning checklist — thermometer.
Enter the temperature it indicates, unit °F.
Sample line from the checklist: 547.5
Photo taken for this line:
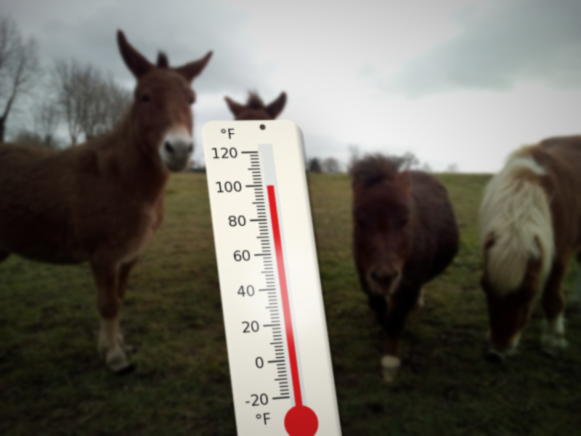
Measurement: 100
